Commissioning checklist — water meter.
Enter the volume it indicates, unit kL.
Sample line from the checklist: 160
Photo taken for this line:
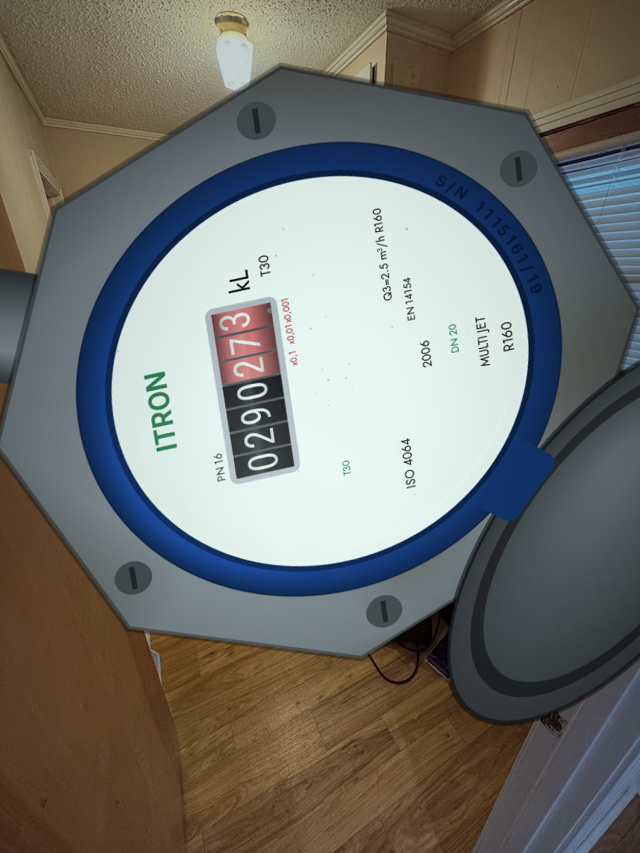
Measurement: 290.273
